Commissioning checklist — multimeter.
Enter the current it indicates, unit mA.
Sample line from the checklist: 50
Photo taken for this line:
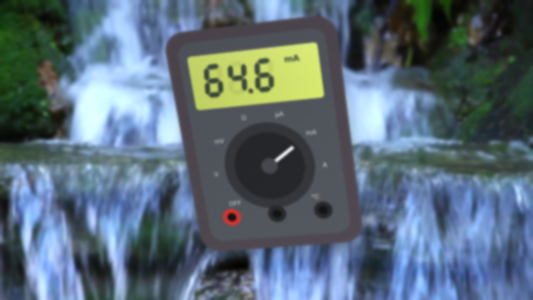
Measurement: 64.6
